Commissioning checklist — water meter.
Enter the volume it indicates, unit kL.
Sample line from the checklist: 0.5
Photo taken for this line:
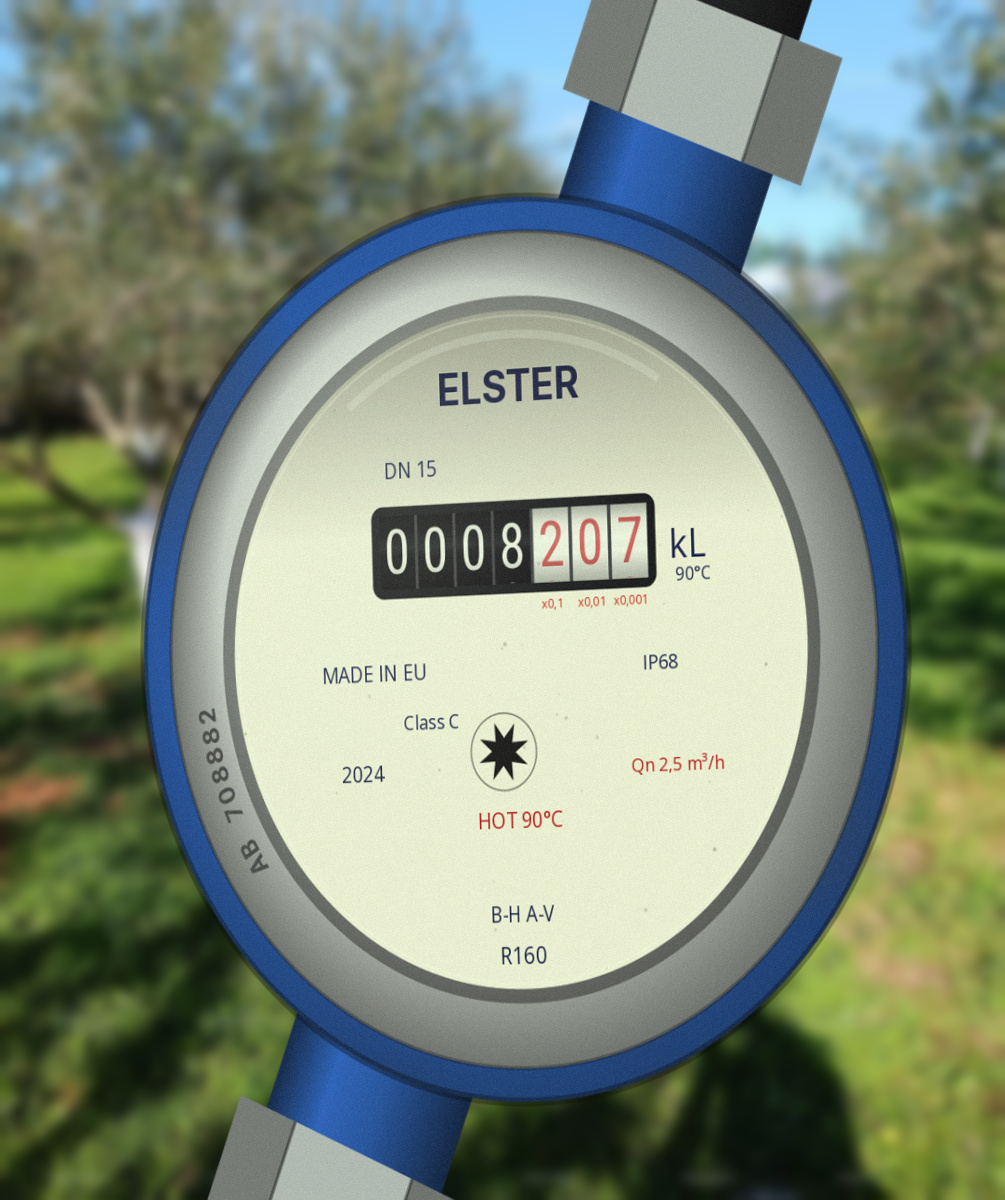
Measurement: 8.207
